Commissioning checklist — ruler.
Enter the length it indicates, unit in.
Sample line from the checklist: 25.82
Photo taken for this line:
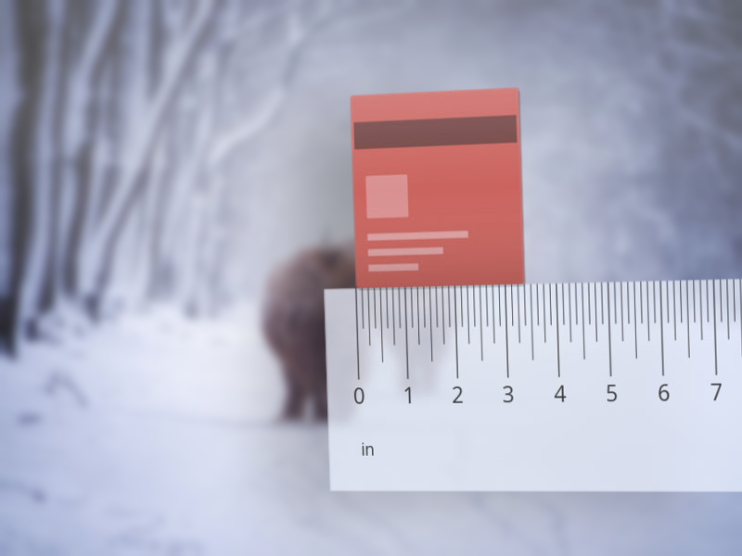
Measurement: 3.375
